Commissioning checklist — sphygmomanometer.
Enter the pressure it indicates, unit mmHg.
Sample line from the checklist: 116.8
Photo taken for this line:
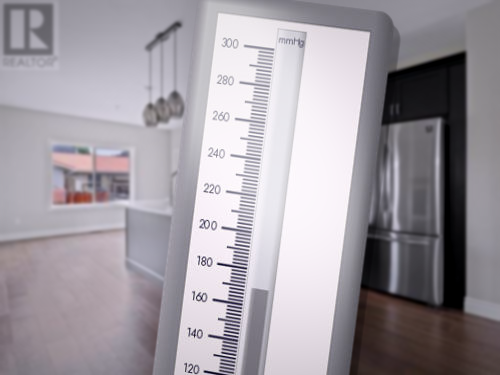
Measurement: 170
